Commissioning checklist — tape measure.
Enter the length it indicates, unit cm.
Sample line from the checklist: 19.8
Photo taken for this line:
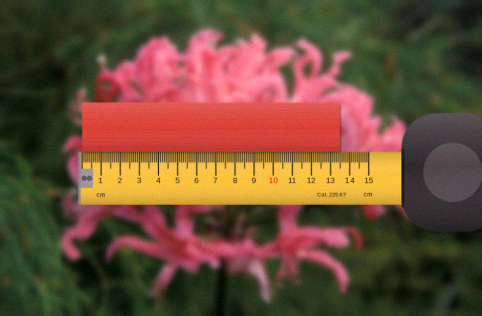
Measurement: 13.5
